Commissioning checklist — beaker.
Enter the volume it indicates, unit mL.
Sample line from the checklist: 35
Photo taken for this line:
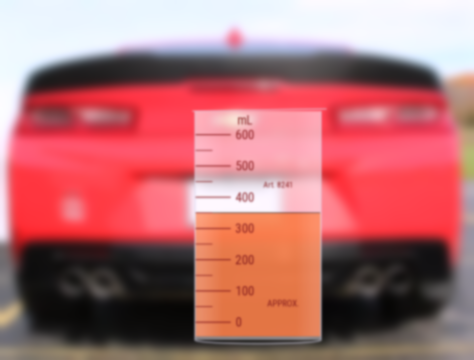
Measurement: 350
